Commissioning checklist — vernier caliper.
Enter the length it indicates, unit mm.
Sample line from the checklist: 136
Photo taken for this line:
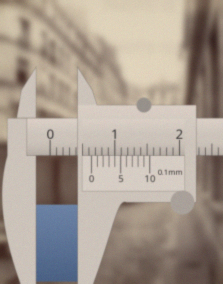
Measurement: 6.4
